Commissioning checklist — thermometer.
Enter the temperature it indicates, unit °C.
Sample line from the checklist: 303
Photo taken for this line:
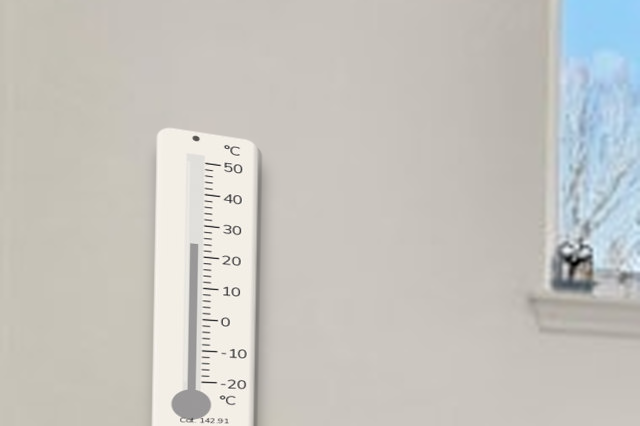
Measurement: 24
